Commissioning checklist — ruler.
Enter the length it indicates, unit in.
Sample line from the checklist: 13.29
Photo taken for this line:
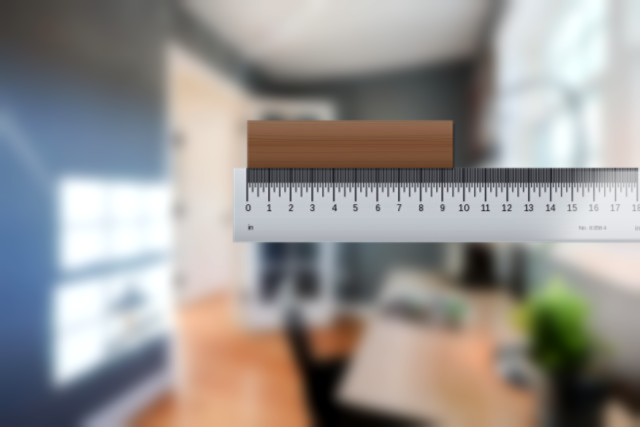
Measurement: 9.5
